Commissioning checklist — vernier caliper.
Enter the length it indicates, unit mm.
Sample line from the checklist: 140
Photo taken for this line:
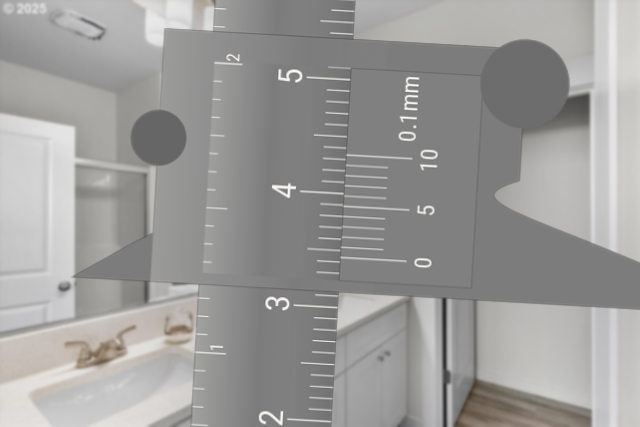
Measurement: 34.4
